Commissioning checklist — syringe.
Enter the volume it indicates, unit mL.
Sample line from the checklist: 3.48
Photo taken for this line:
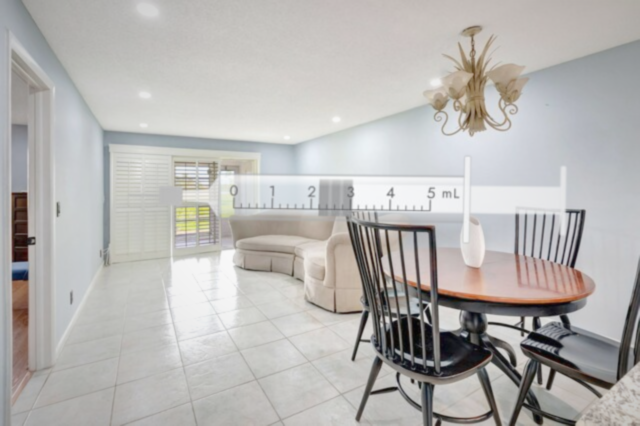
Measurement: 2.2
